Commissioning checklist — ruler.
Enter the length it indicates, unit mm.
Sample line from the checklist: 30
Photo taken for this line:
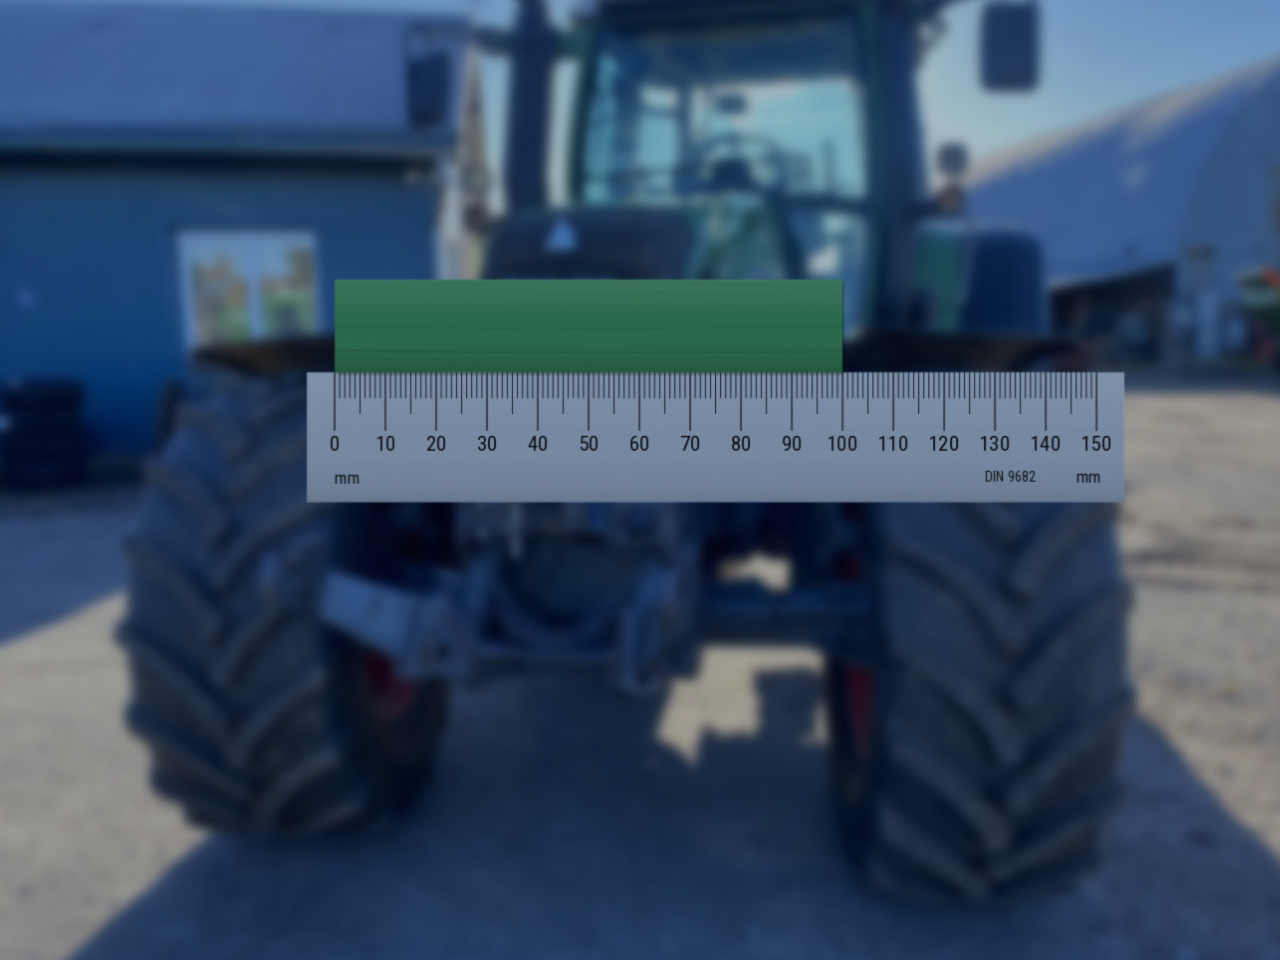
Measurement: 100
